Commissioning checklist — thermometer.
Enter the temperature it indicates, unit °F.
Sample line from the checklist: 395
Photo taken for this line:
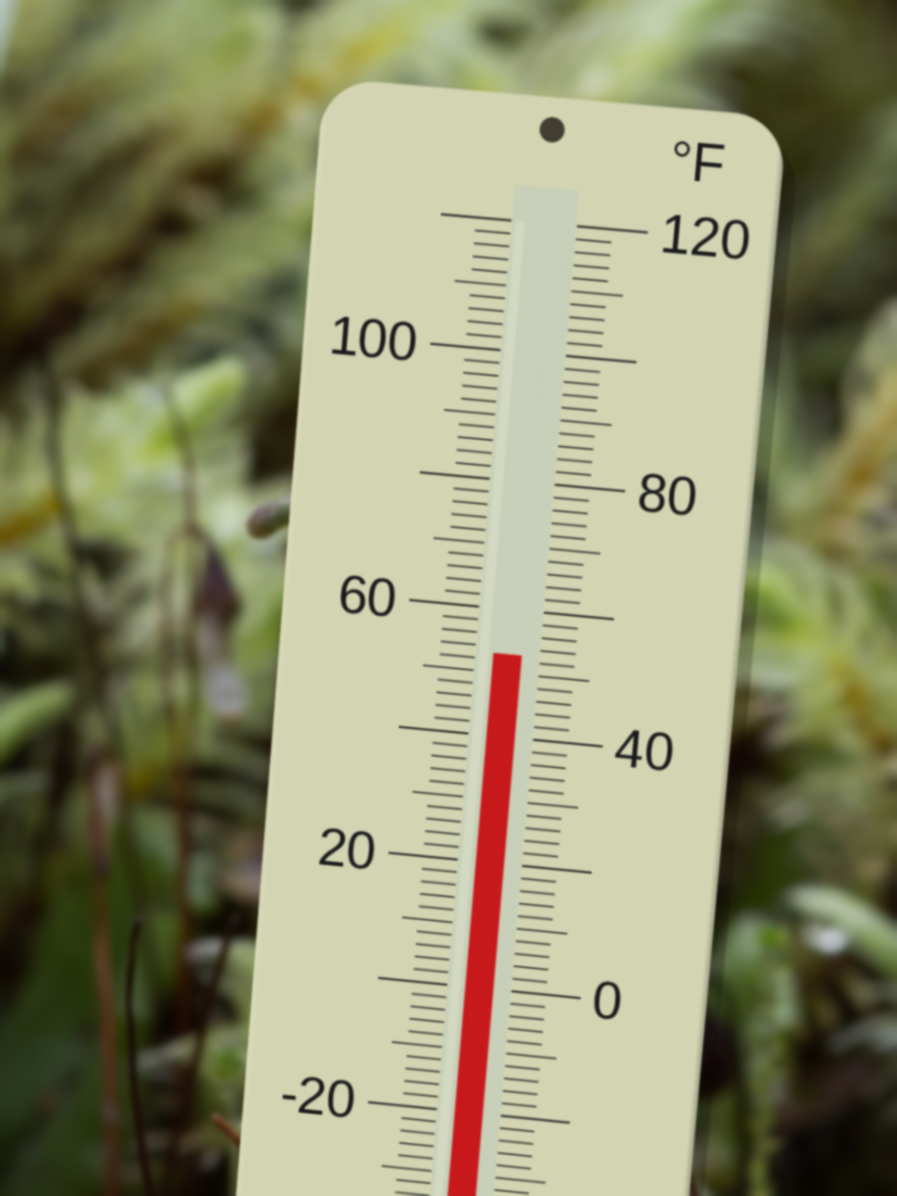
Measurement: 53
